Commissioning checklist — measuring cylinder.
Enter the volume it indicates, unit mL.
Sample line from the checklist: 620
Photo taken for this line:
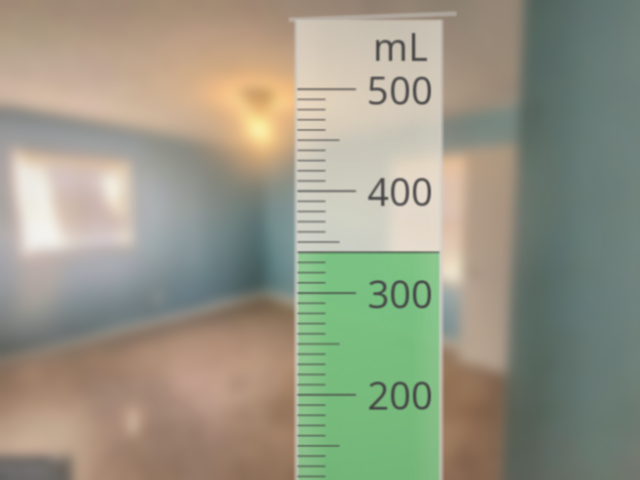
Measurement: 340
